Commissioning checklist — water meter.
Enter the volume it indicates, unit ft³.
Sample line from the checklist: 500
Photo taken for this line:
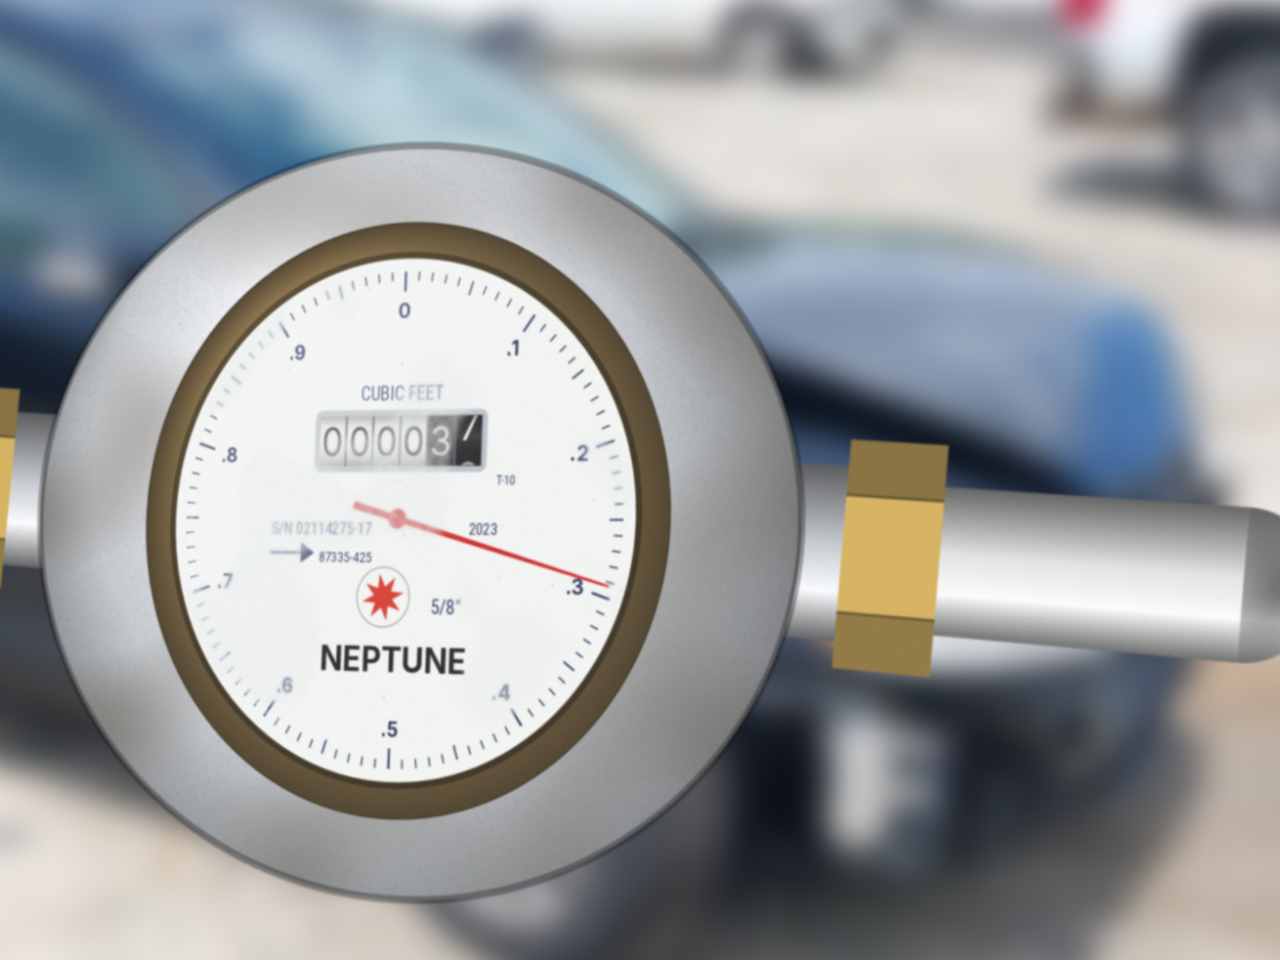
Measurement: 37.29
